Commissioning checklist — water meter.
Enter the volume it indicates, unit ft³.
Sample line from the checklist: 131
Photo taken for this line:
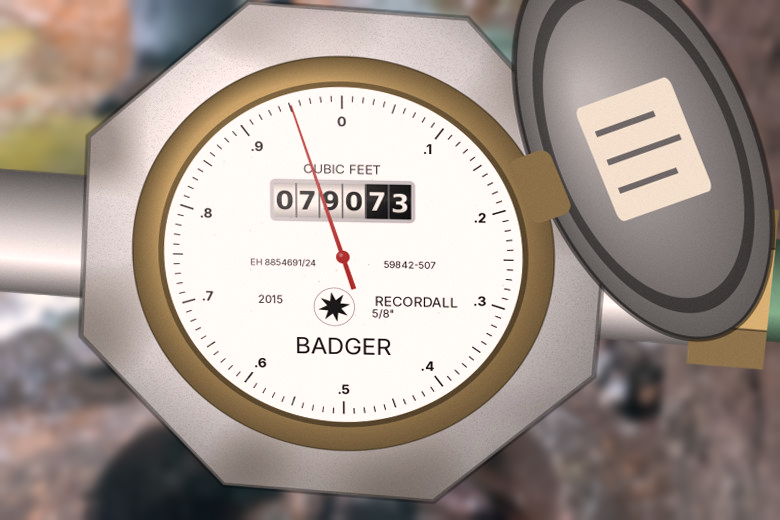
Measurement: 79072.95
